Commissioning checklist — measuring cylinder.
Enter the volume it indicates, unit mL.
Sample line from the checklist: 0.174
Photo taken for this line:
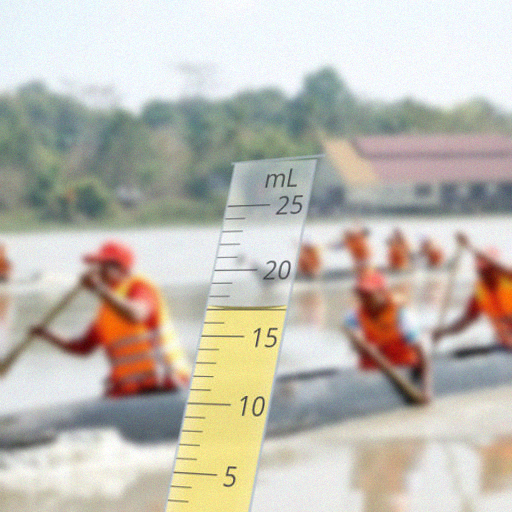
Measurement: 17
